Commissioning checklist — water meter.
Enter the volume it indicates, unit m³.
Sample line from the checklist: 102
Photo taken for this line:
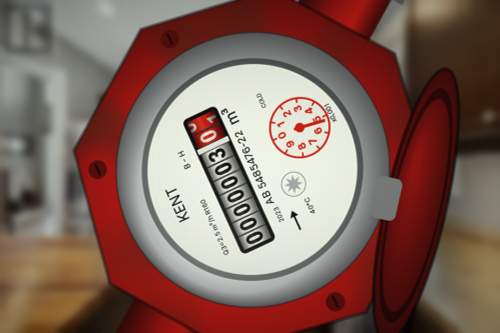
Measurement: 3.005
